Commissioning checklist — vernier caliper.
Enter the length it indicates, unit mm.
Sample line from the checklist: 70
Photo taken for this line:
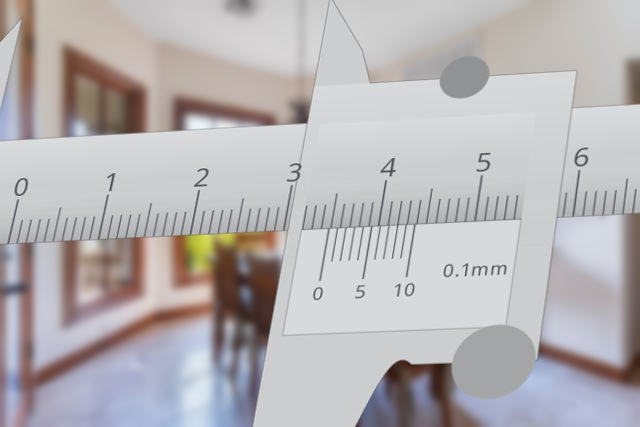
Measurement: 34.8
